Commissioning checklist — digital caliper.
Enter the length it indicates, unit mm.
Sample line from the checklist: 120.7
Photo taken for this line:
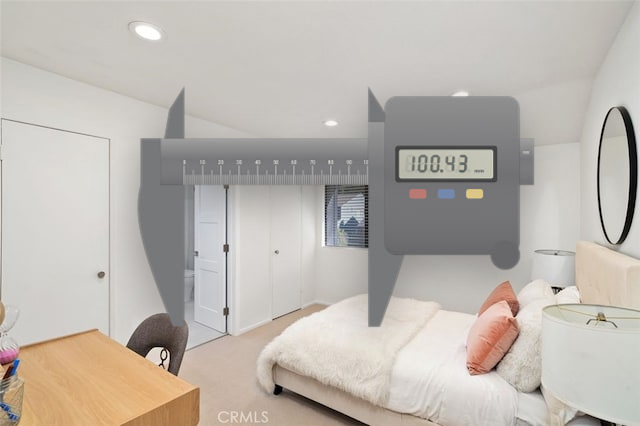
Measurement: 100.43
